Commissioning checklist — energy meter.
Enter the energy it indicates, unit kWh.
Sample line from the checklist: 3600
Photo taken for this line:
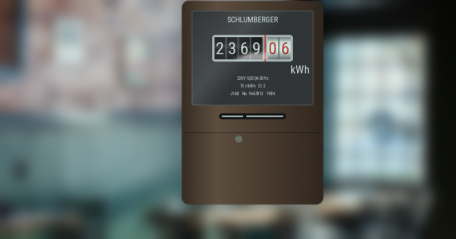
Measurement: 2369.06
